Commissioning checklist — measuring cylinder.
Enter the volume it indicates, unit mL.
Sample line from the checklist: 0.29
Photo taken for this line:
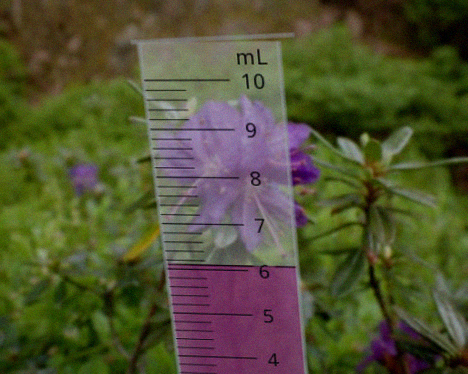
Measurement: 6.1
